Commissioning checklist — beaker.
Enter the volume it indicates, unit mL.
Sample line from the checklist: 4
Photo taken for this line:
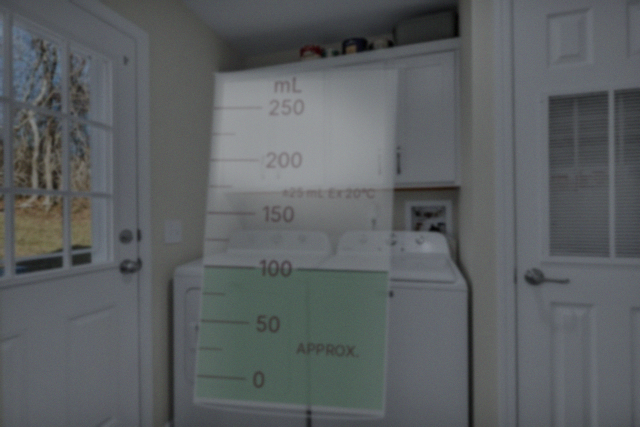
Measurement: 100
